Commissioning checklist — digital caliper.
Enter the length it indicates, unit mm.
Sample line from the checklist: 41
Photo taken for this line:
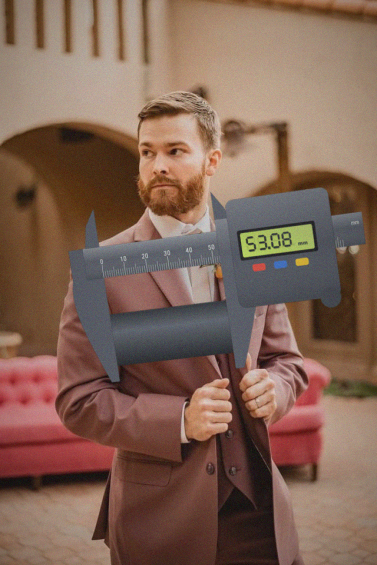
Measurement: 53.08
